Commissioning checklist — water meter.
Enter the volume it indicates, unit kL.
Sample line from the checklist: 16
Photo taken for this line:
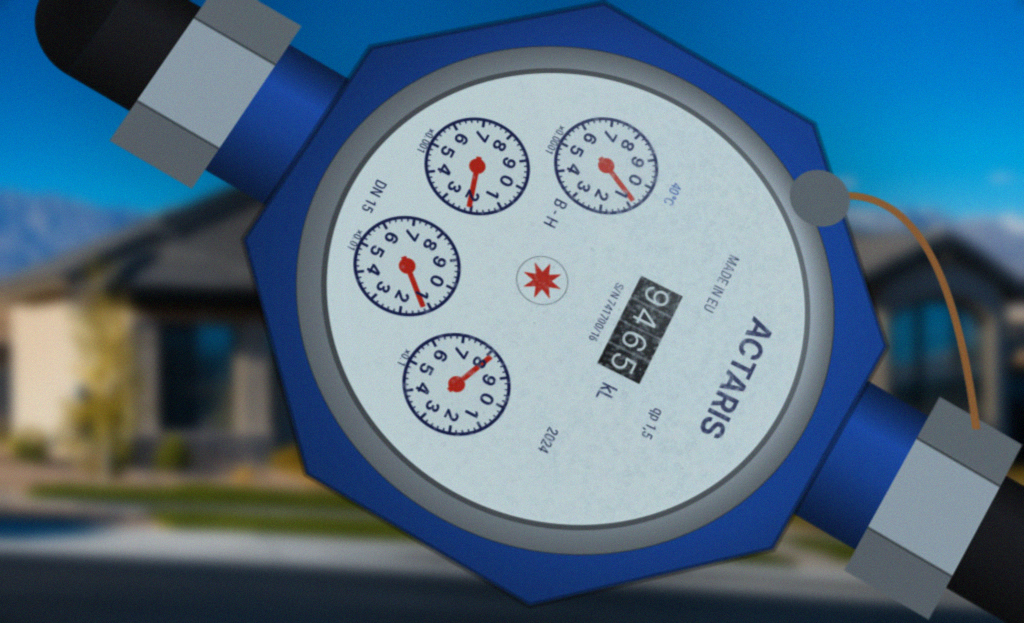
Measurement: 9465.8120
